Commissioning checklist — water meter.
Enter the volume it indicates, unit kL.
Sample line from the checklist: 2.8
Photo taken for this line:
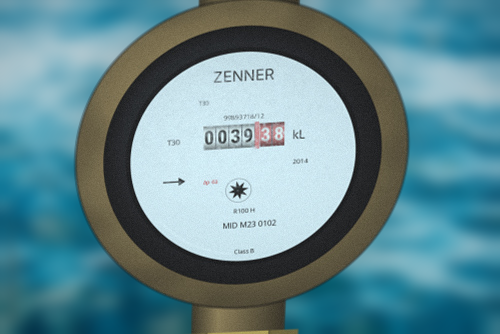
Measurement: 39.38
